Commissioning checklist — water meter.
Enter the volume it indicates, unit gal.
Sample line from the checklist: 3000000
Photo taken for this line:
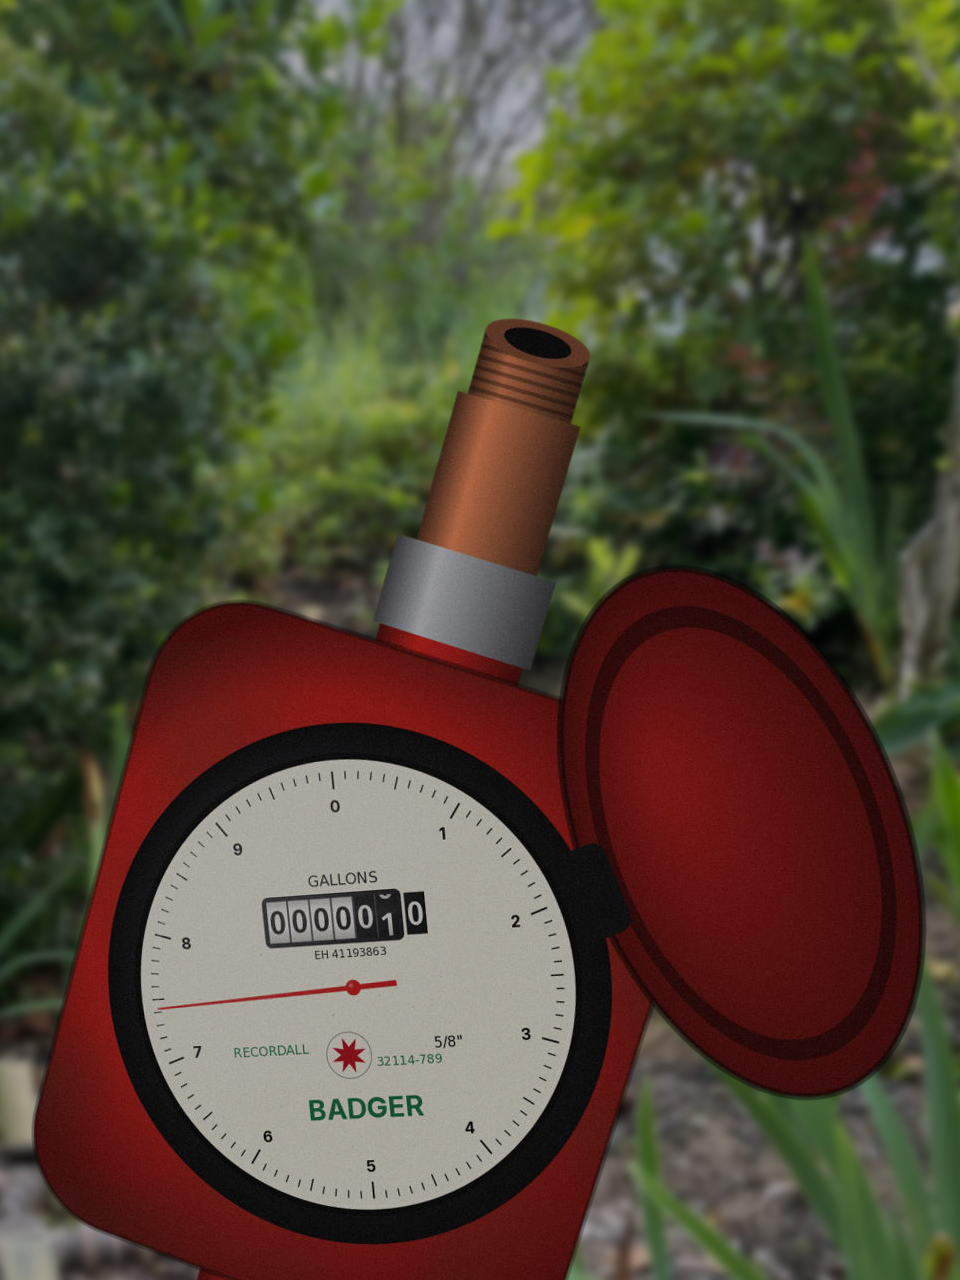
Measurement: 7.4
